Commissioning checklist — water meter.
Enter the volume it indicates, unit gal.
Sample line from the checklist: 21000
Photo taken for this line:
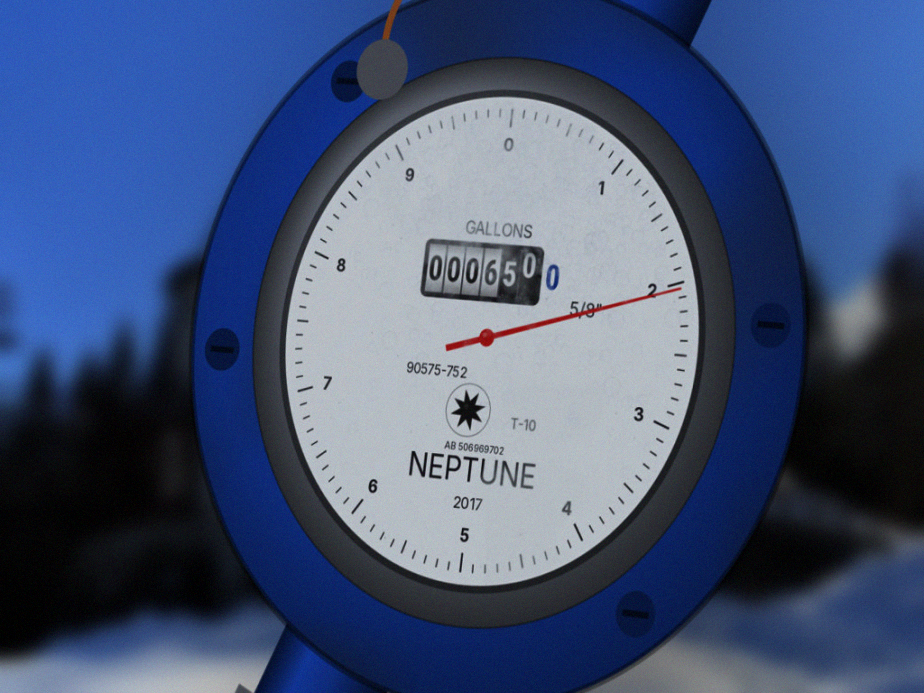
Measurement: 6502.0
